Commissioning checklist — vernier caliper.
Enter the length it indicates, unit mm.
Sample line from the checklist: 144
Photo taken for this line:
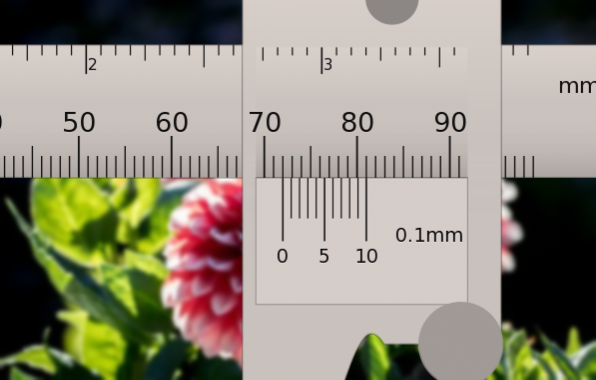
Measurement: 72.0
